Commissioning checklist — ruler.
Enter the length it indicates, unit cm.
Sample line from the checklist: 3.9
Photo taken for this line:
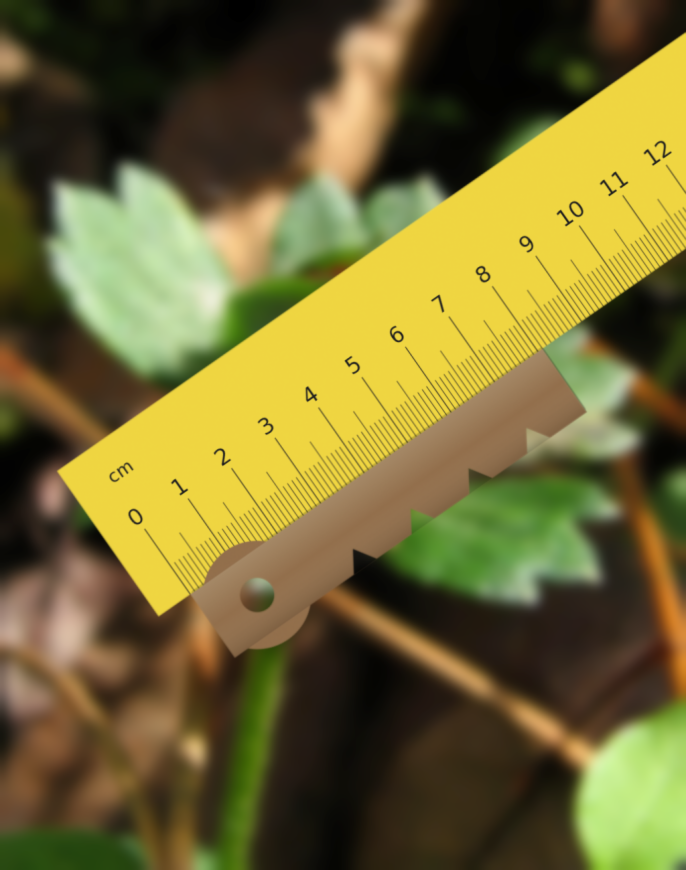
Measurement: 8.1
